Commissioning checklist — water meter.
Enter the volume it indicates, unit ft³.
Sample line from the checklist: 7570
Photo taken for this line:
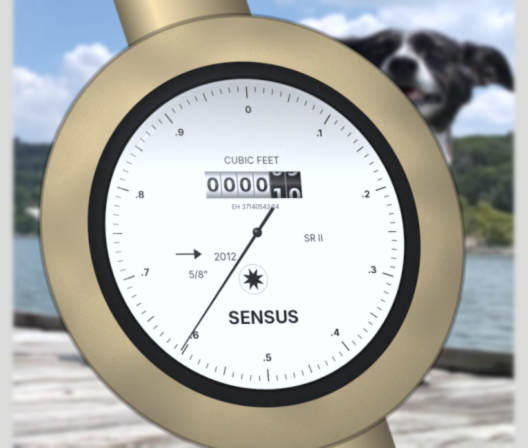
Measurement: 9.60
